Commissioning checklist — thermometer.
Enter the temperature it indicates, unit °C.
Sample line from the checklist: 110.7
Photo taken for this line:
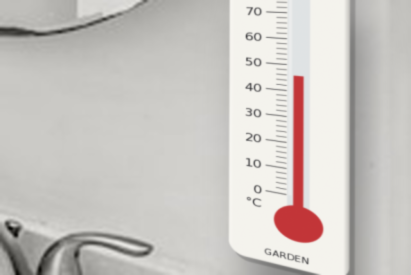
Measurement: 46
